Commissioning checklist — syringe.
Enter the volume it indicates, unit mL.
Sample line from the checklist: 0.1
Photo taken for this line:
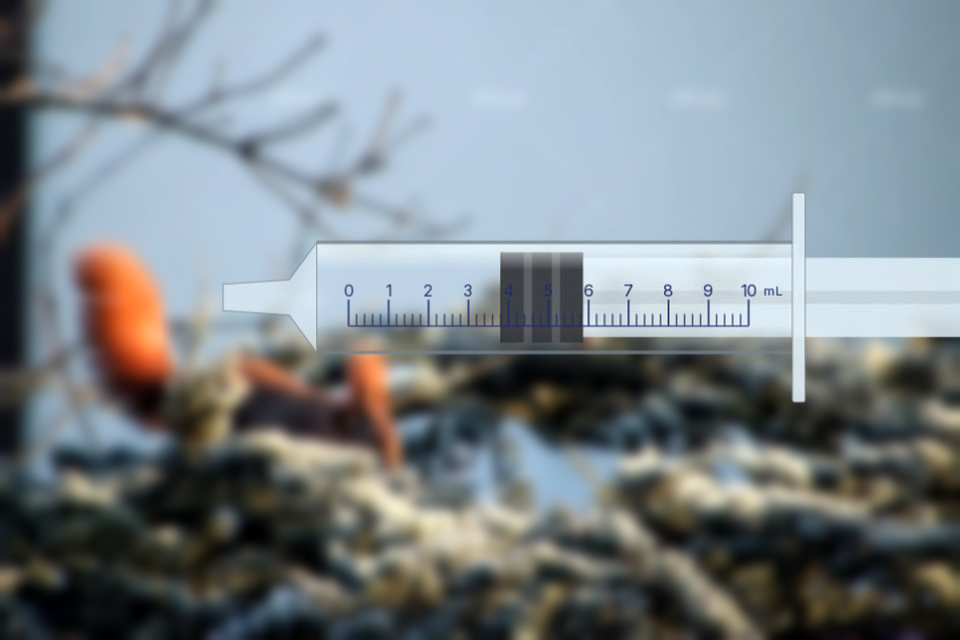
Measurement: 3.8
